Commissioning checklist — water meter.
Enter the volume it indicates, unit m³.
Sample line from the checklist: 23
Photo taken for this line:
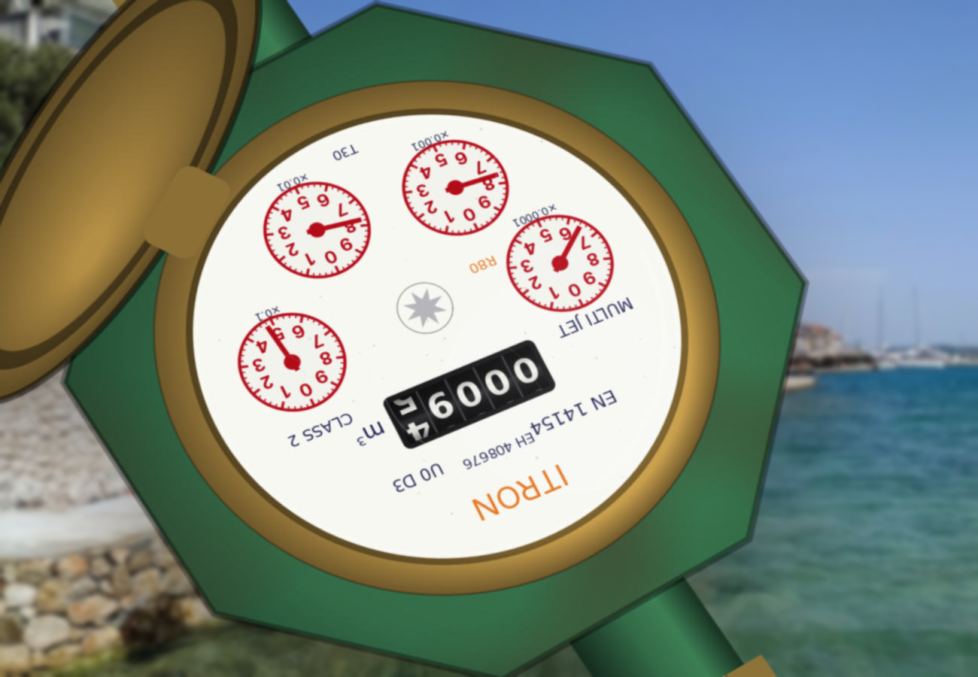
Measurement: 94.4776
